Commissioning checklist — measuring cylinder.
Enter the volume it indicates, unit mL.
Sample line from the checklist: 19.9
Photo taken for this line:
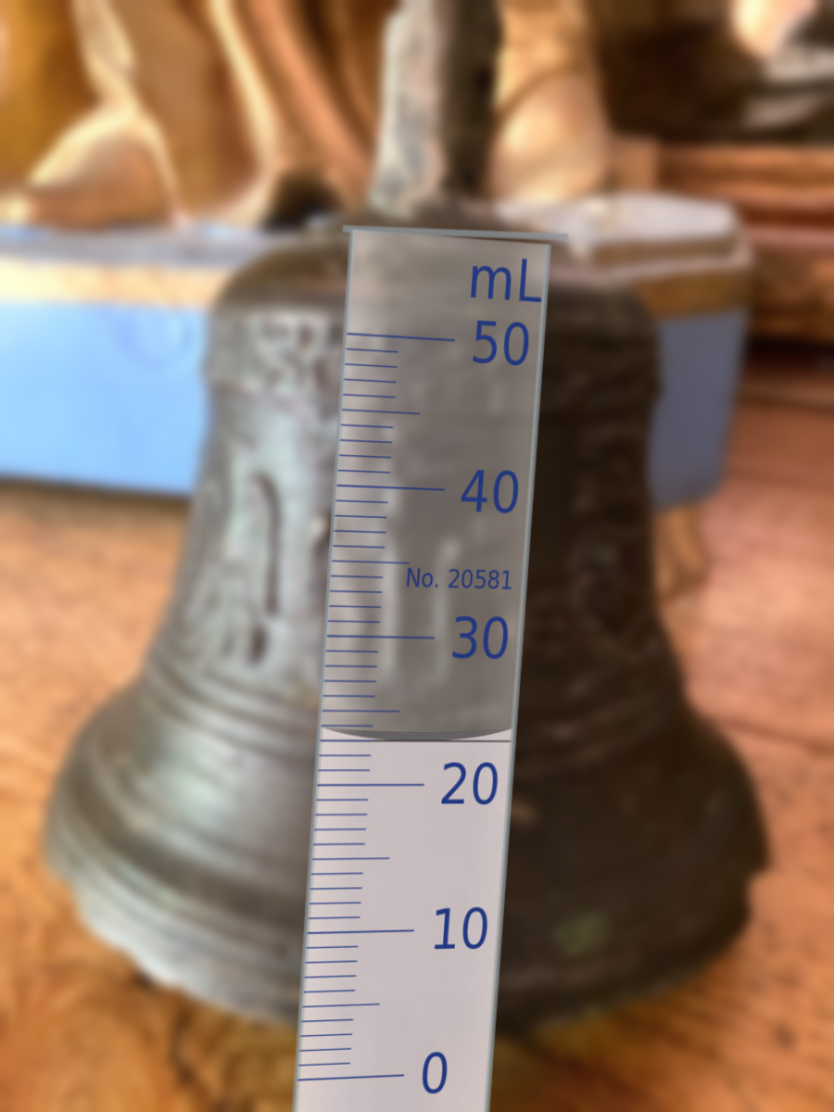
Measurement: 23
